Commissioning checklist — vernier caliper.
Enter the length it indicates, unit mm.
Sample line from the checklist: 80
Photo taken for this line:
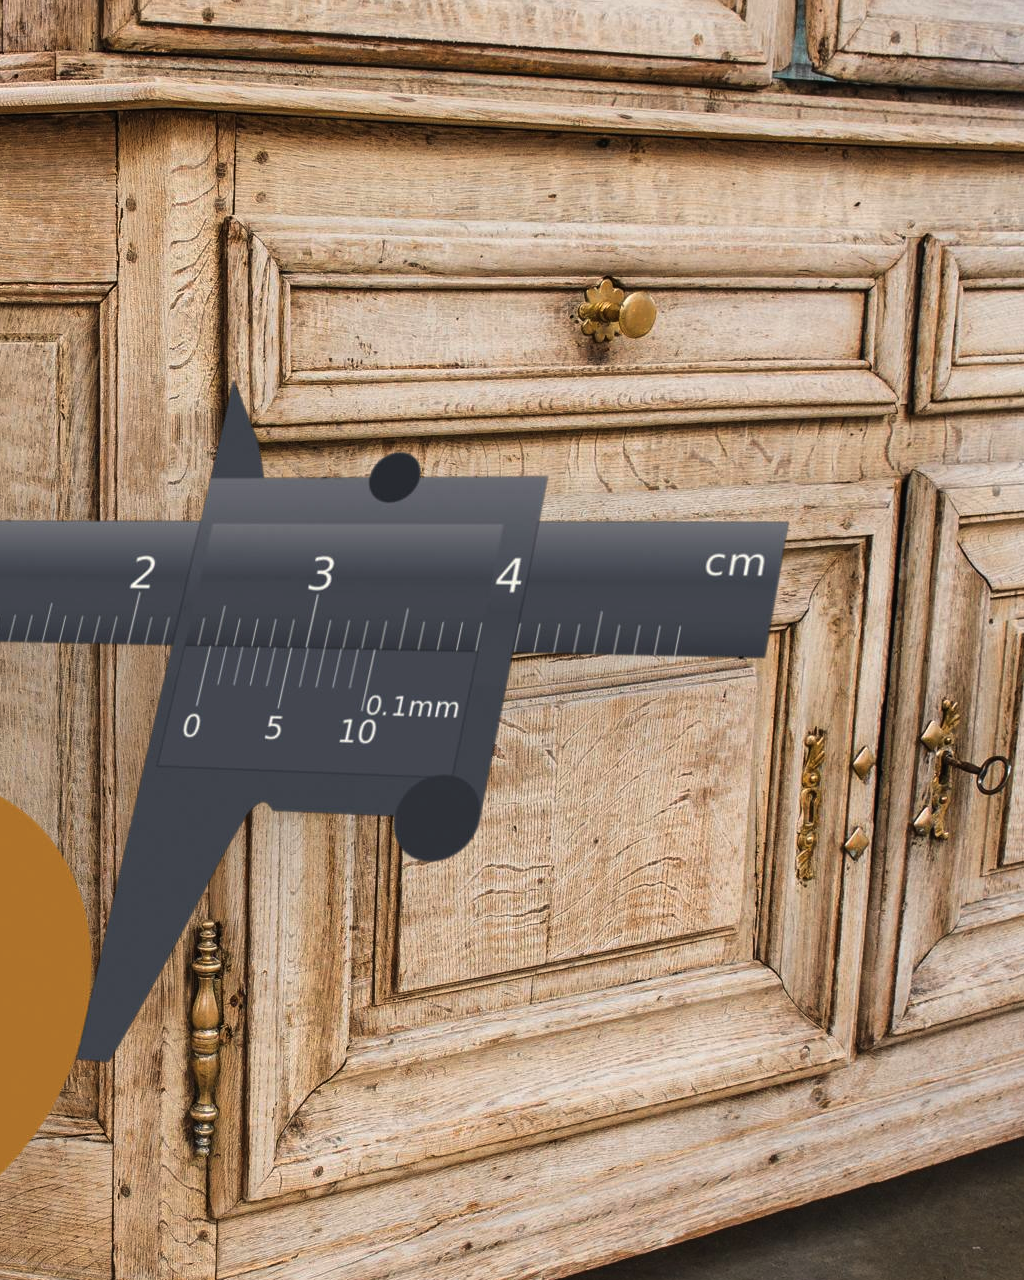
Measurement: 24.7
